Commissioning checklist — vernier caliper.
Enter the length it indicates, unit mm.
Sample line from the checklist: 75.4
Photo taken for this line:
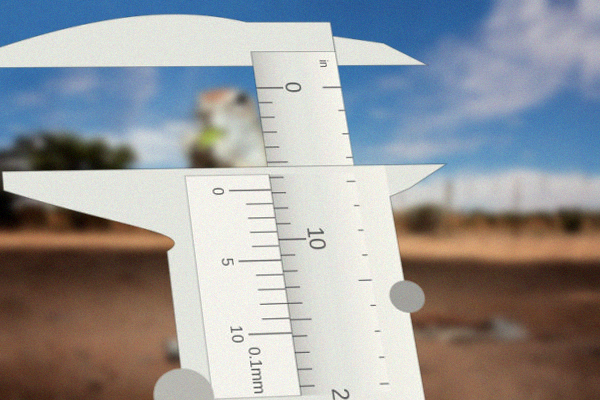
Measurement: 6.8
